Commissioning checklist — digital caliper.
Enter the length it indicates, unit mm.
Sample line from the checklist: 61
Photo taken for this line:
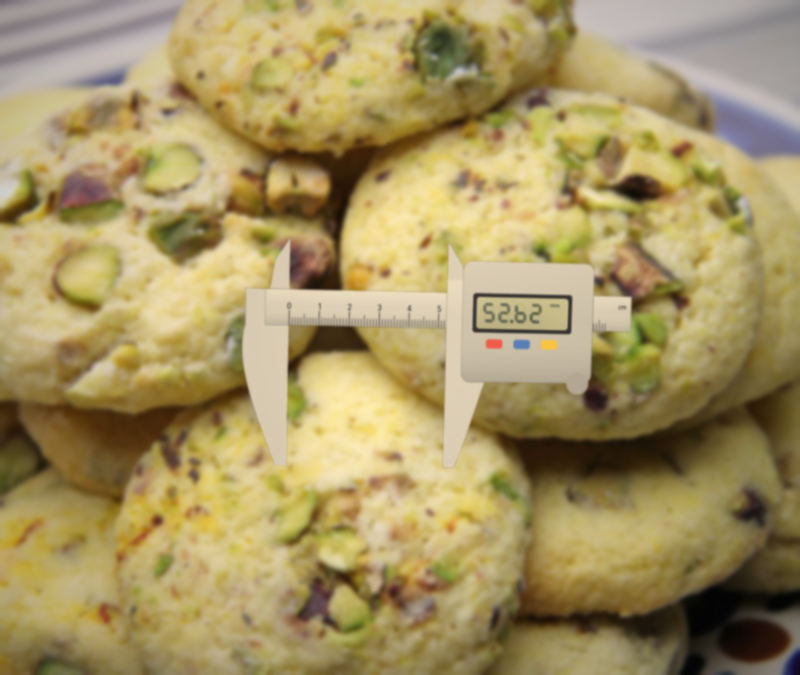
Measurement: 52.62
